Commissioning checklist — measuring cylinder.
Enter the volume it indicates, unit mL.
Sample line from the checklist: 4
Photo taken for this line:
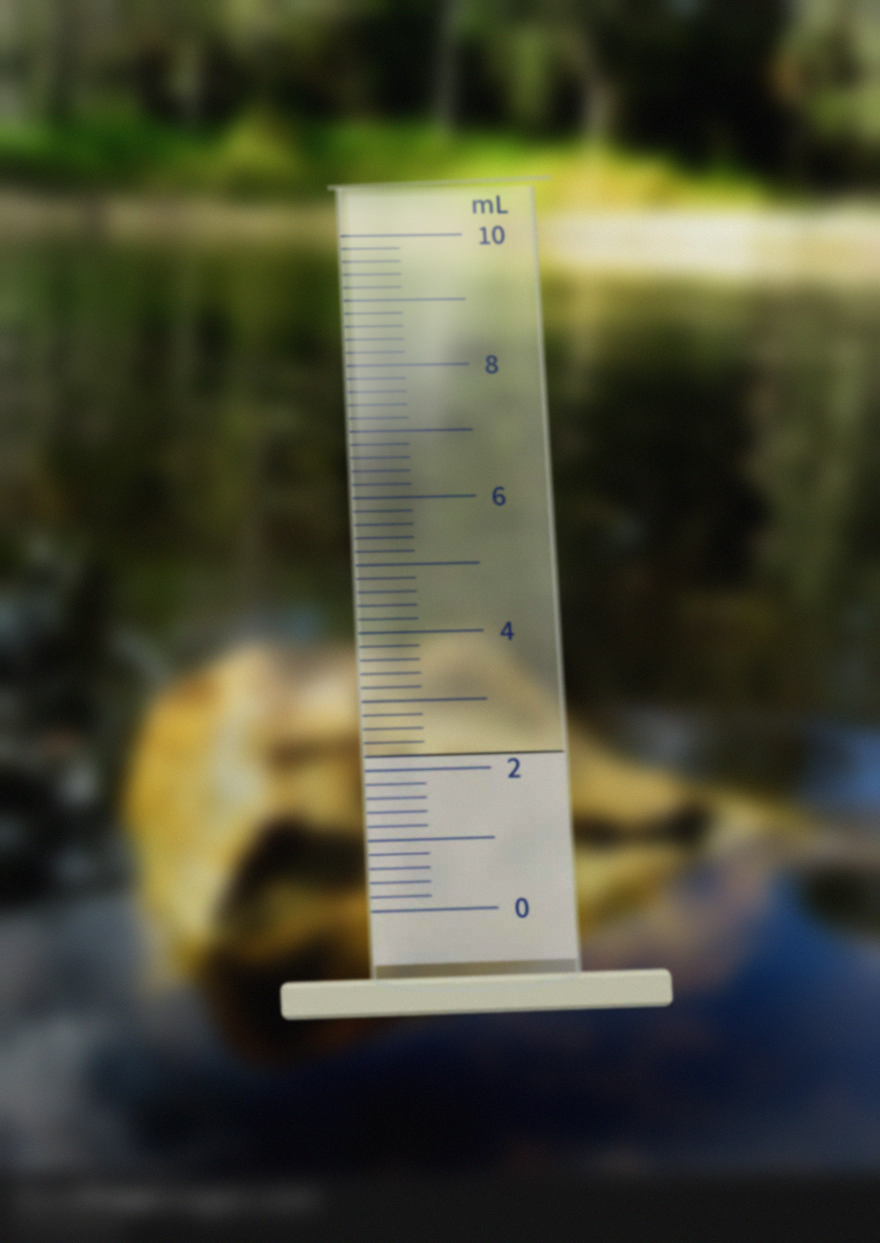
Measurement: 2.2
